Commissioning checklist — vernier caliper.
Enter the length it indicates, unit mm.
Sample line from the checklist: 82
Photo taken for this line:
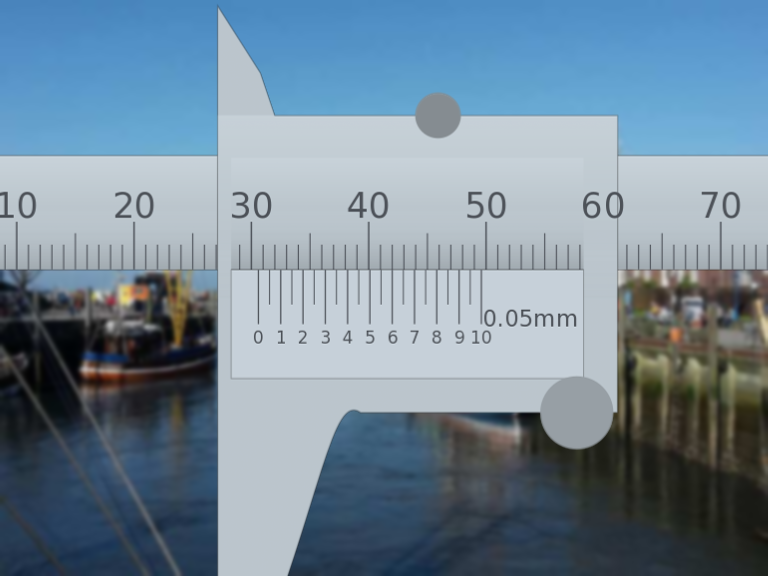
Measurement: 30.6
